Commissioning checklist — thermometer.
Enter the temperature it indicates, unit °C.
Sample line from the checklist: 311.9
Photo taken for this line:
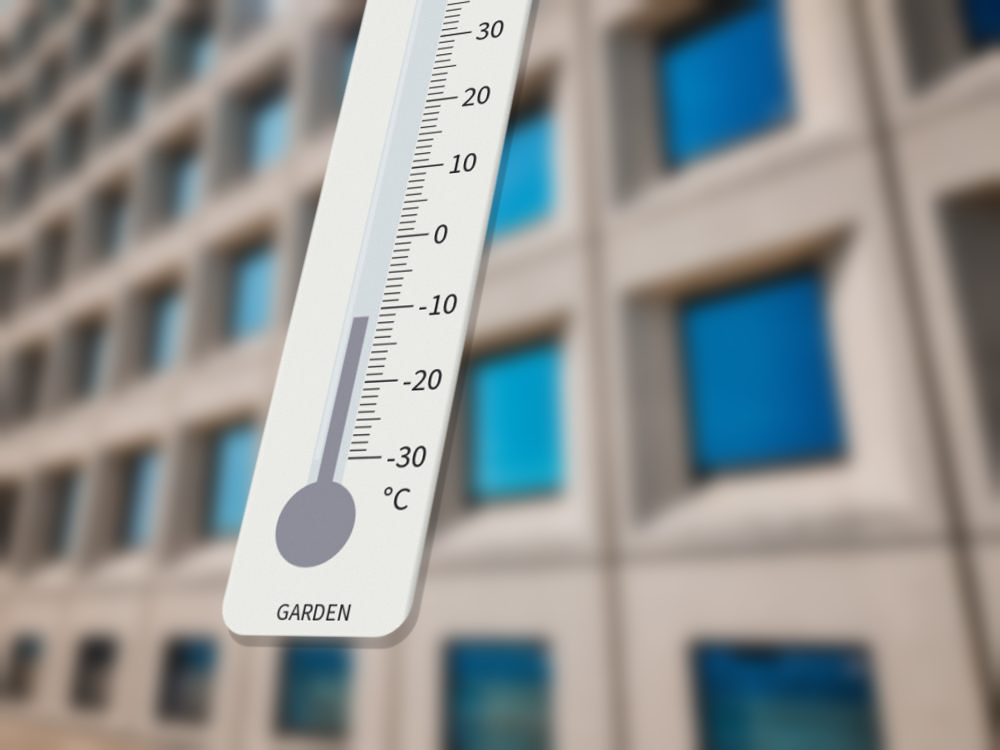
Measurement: -11
